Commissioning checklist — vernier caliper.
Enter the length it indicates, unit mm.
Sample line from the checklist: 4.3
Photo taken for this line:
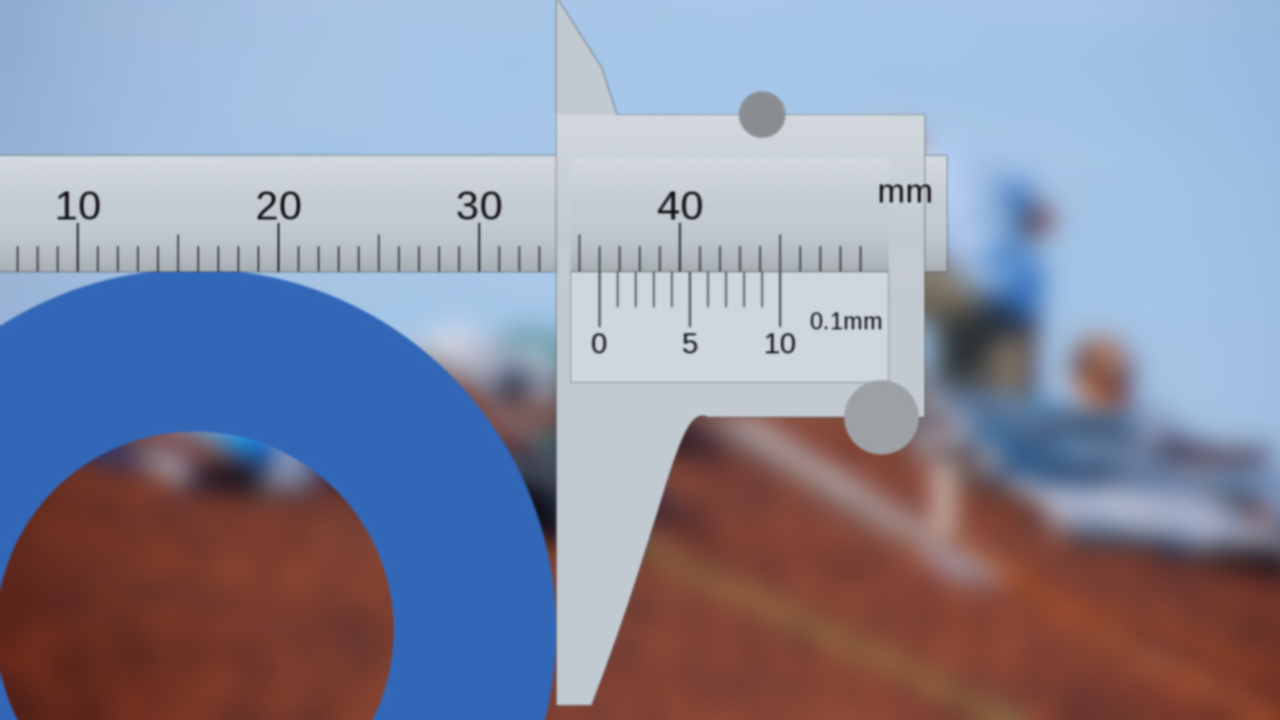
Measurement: 36.0
